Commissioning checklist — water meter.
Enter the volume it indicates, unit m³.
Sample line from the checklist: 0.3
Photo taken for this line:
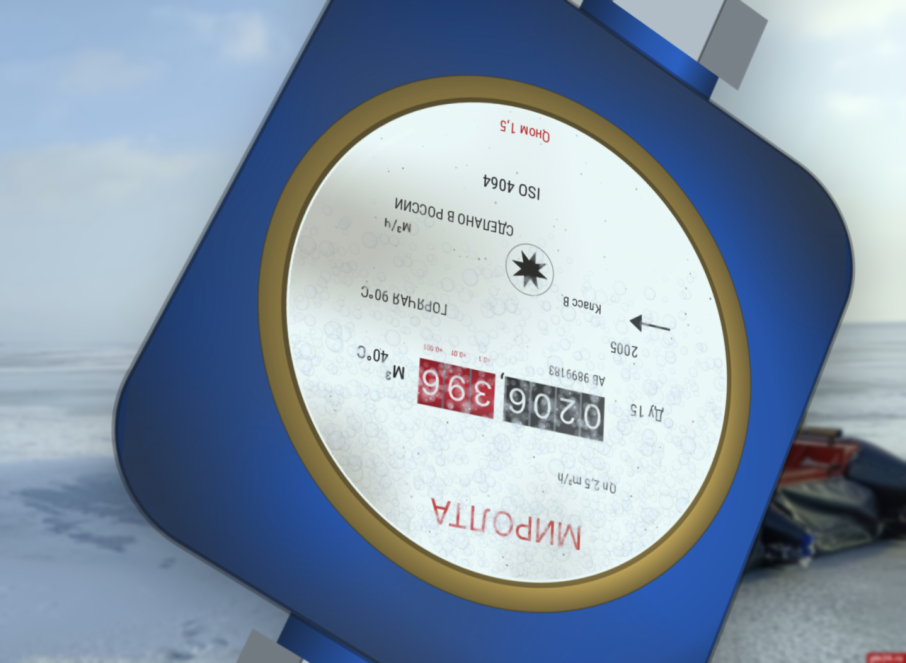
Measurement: 206.396
